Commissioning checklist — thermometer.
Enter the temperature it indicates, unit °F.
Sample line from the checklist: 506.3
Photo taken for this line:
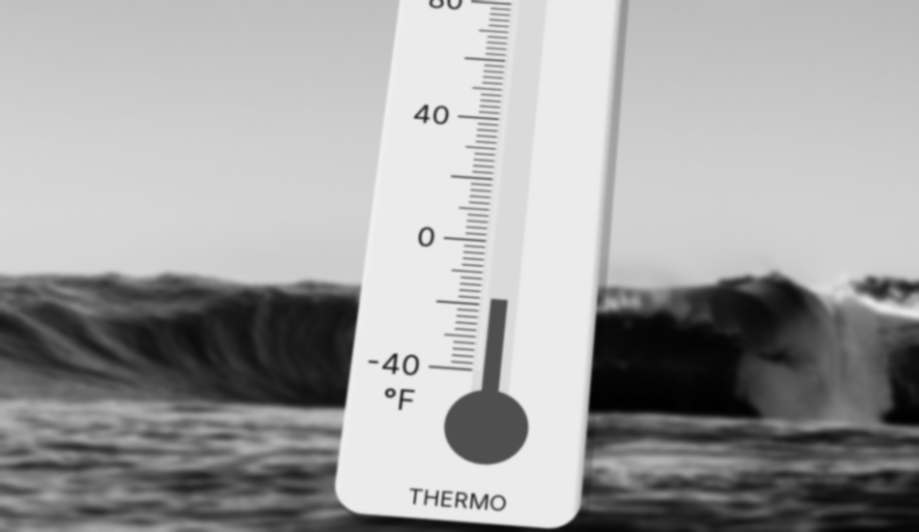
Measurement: -18
